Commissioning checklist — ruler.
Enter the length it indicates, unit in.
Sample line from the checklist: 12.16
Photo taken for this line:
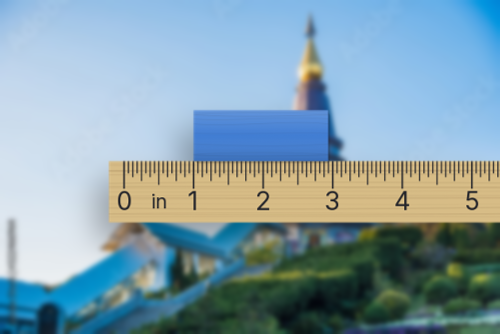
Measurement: 1.9375
